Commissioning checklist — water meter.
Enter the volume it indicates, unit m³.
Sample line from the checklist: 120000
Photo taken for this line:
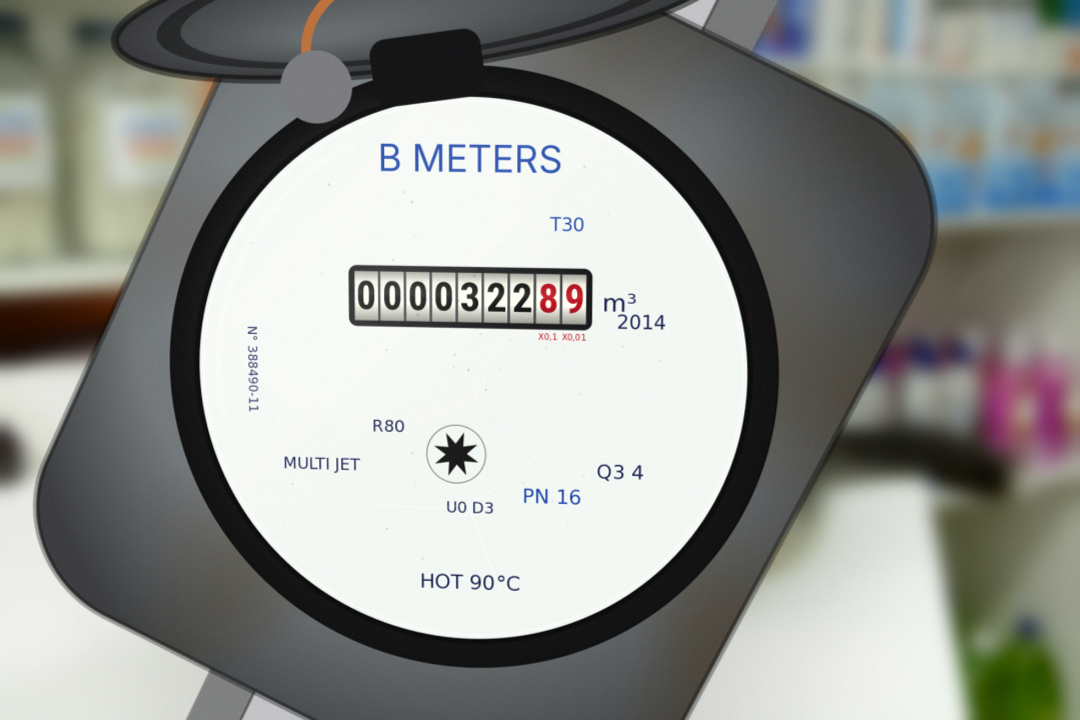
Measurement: 322.89
